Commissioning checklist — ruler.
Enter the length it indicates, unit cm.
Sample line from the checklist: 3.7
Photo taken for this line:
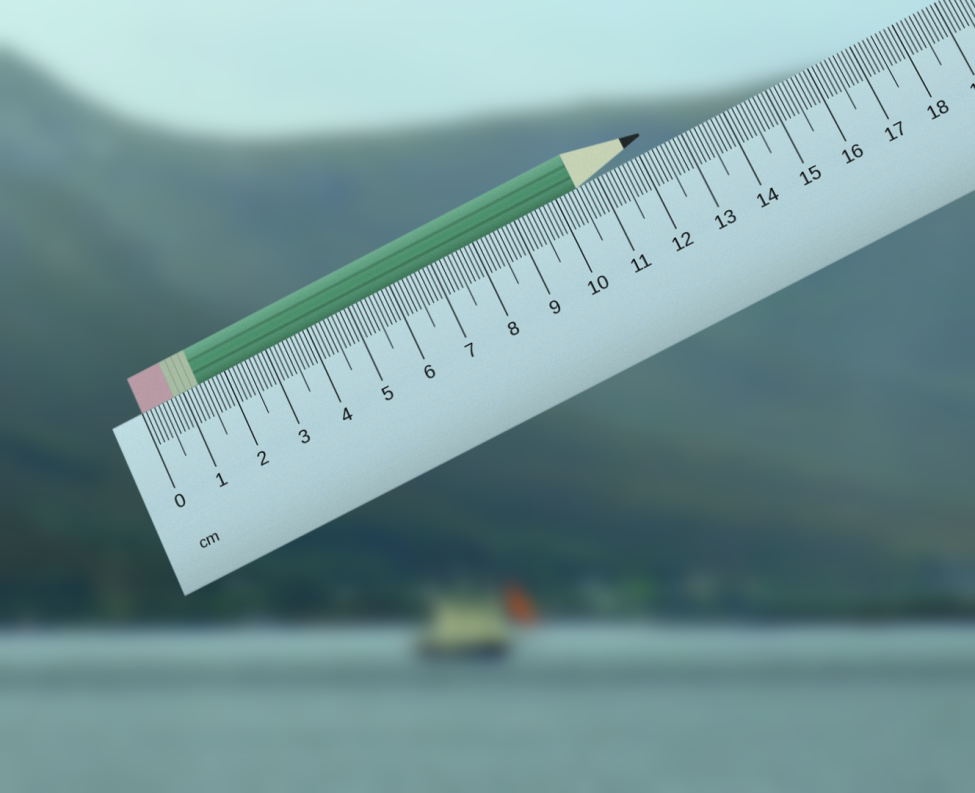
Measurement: 12.2
